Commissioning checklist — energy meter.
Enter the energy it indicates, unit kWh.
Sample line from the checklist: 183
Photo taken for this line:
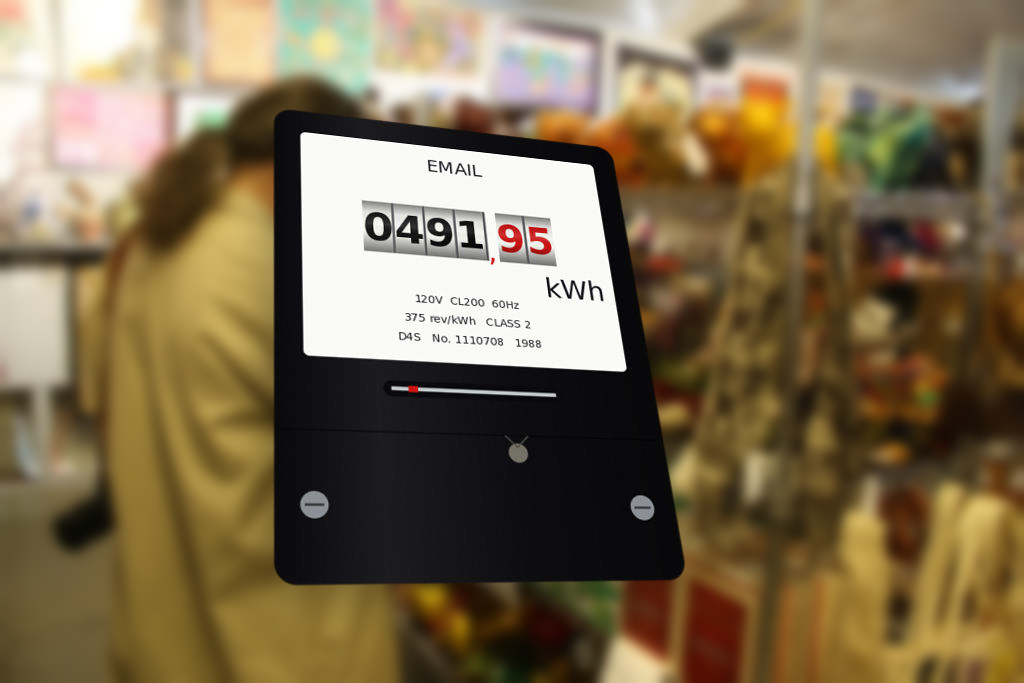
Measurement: 491.95
